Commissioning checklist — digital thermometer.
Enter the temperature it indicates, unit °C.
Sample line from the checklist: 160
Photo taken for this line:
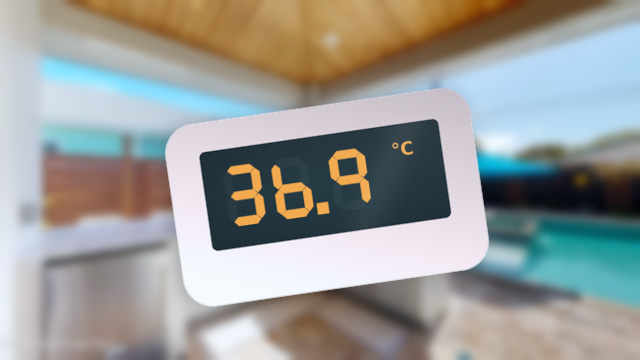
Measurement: 36.9
